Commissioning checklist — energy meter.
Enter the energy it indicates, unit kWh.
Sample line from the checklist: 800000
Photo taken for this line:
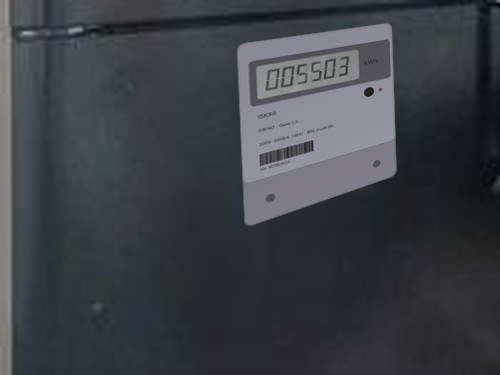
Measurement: 5503
